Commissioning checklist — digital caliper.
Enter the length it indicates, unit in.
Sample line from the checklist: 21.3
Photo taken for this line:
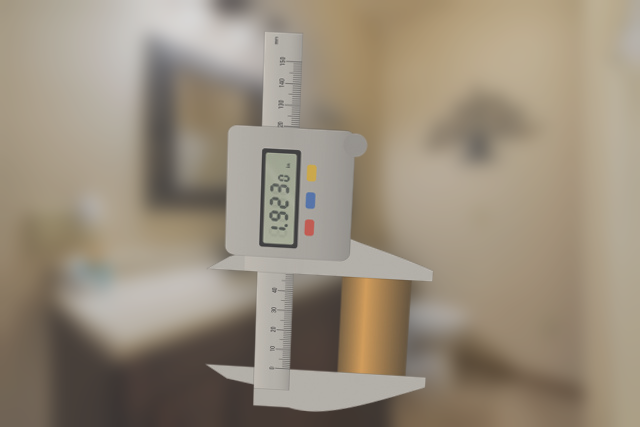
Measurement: 1.9230
